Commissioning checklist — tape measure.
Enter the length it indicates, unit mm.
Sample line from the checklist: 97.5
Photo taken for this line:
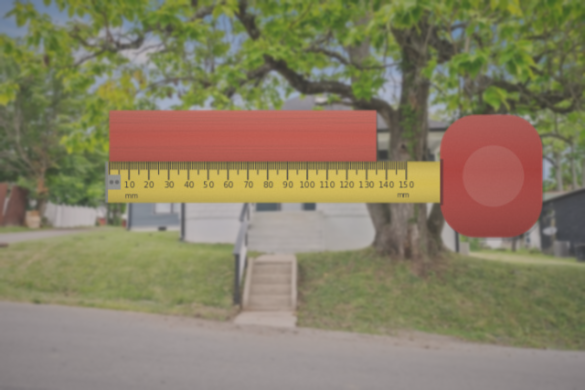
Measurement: 135
